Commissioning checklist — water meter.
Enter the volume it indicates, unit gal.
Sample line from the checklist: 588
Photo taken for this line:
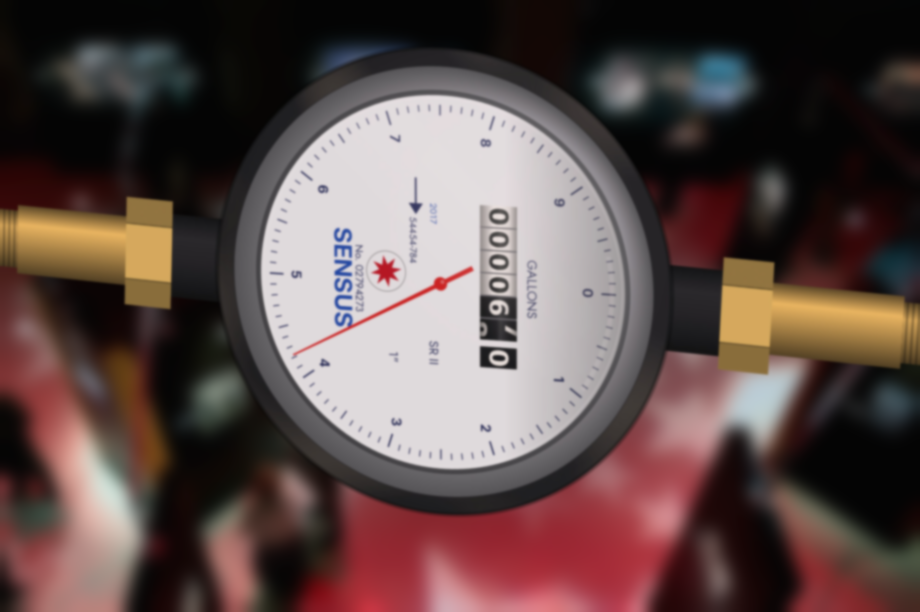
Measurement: 674.2
